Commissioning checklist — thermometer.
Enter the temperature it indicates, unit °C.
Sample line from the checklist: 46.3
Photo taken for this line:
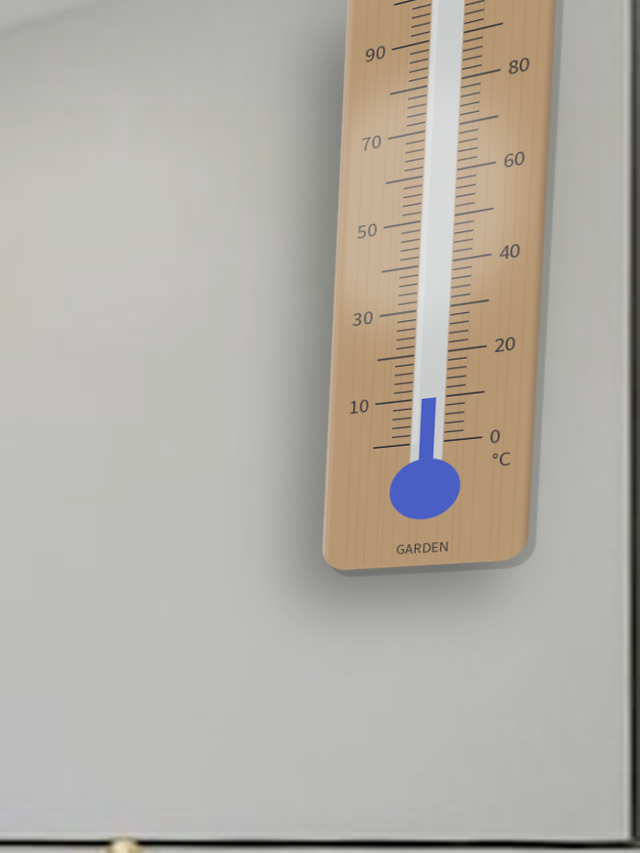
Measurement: 10
